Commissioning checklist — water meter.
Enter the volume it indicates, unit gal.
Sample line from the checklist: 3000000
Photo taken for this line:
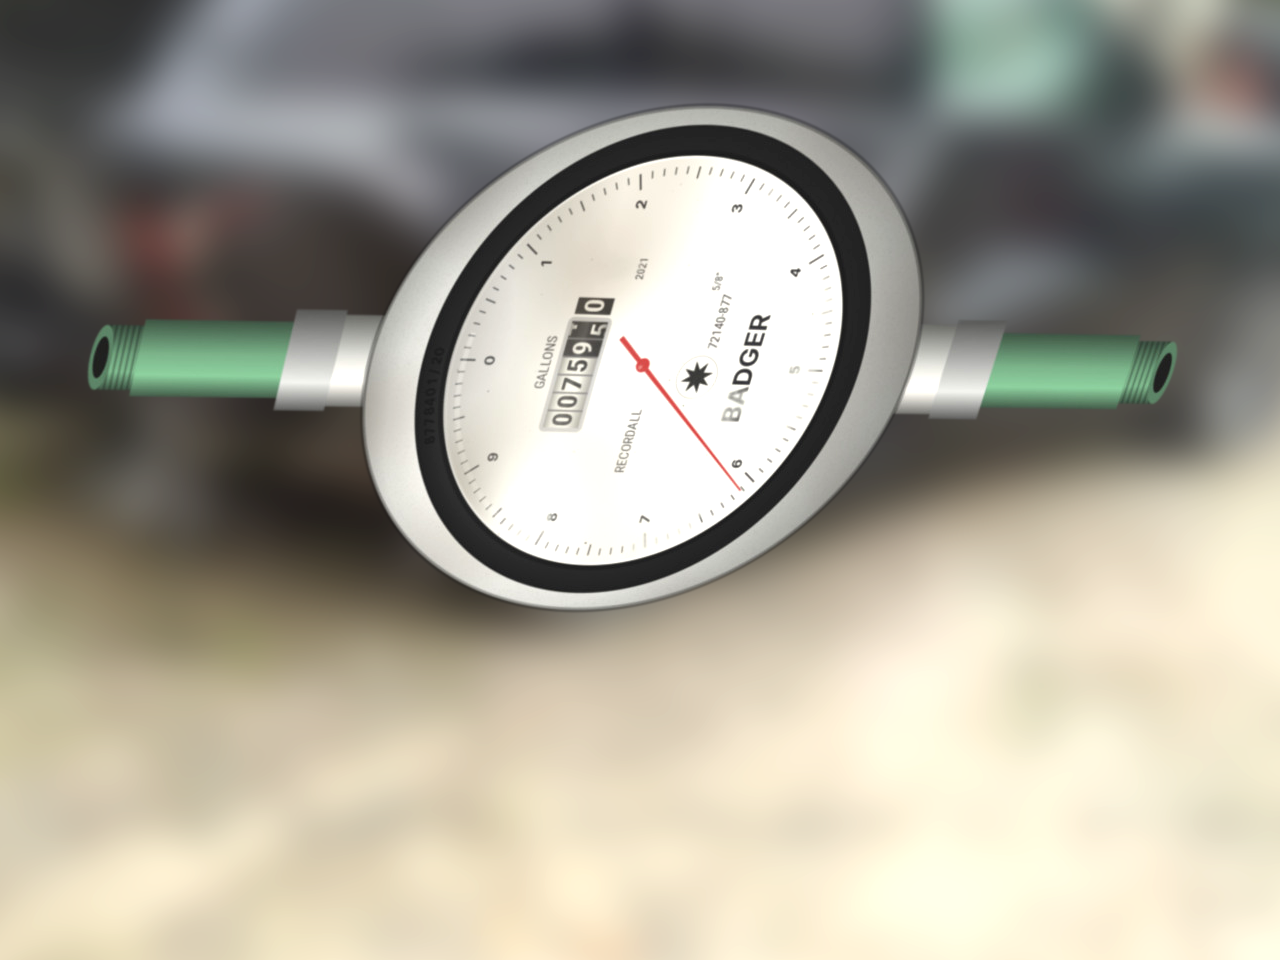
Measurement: 75946.1
